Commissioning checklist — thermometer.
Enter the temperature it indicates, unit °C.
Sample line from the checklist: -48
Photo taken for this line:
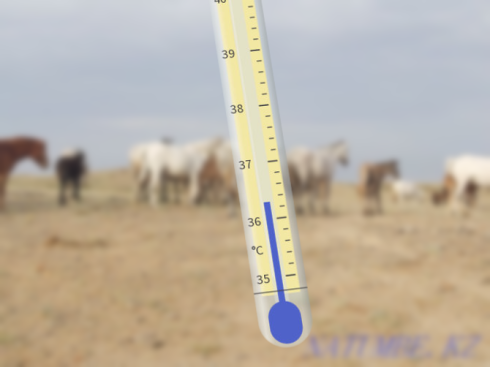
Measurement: 36.3
